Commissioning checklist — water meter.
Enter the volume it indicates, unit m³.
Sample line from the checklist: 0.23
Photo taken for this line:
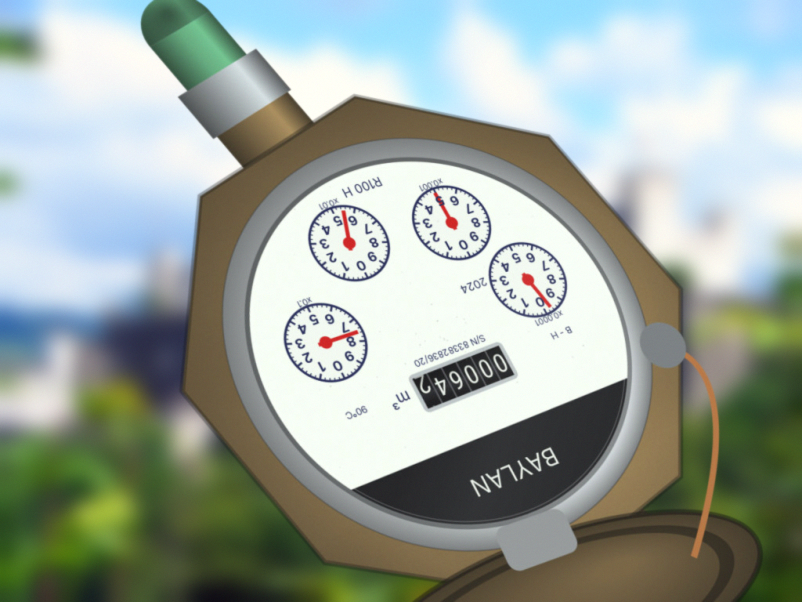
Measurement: 641.7549
